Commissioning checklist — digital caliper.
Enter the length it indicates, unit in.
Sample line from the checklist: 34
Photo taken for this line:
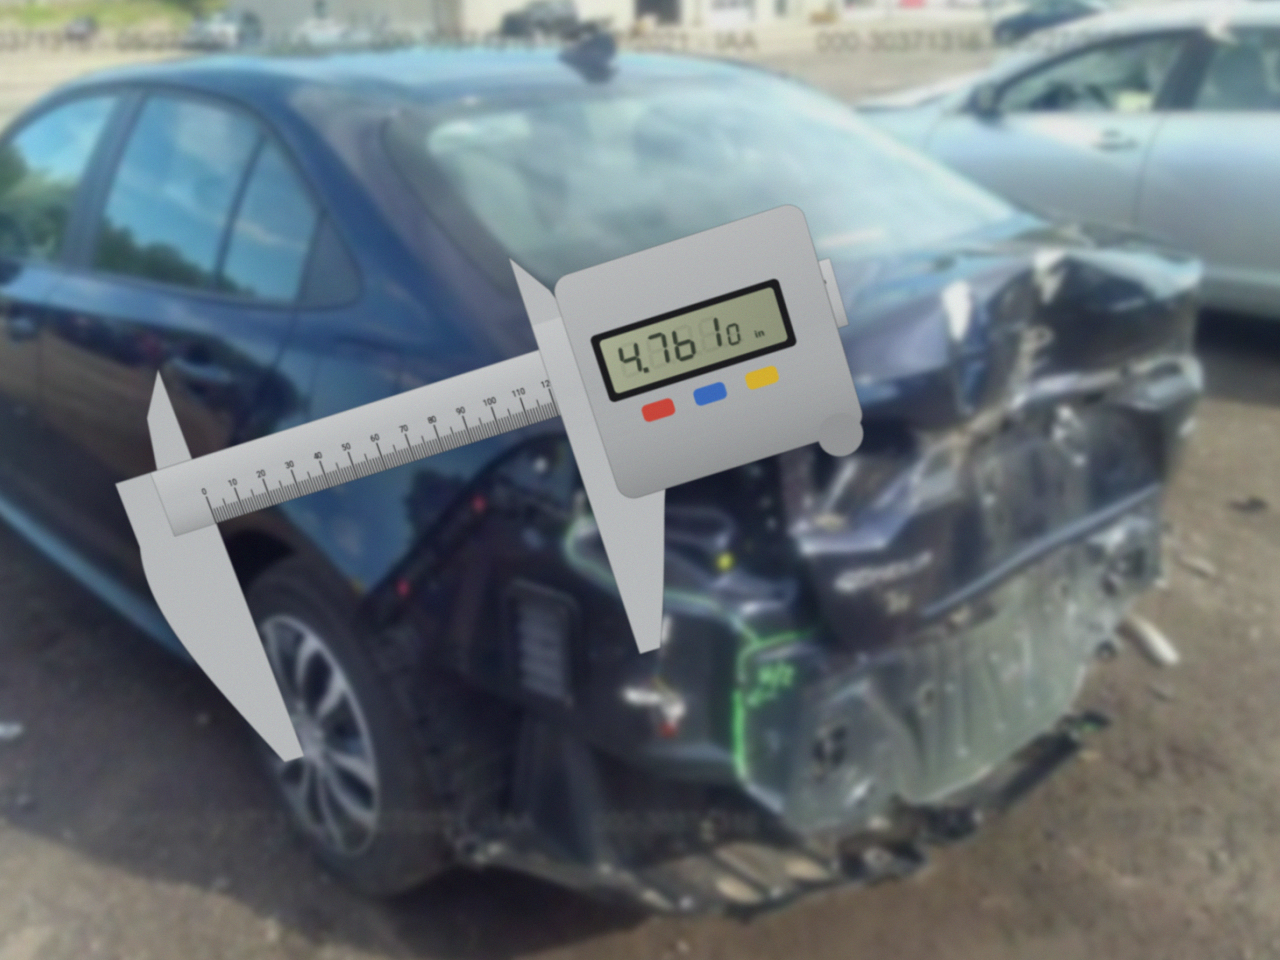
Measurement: 4.7610
